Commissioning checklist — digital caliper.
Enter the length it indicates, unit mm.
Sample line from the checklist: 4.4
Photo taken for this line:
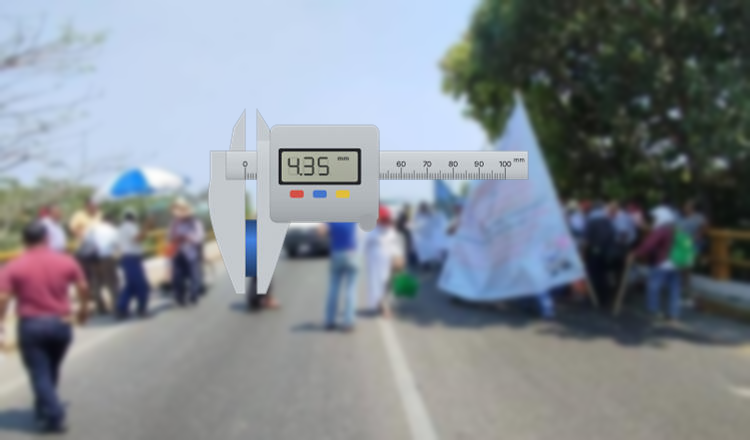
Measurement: 4.35
